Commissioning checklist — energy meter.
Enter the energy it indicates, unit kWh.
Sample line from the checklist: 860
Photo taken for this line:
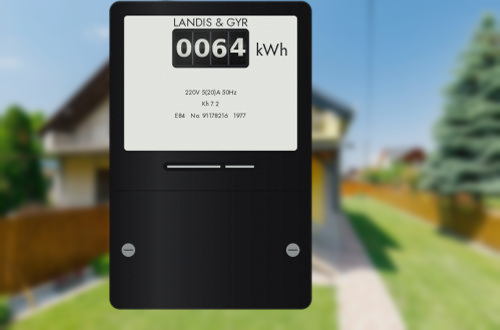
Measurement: 64
